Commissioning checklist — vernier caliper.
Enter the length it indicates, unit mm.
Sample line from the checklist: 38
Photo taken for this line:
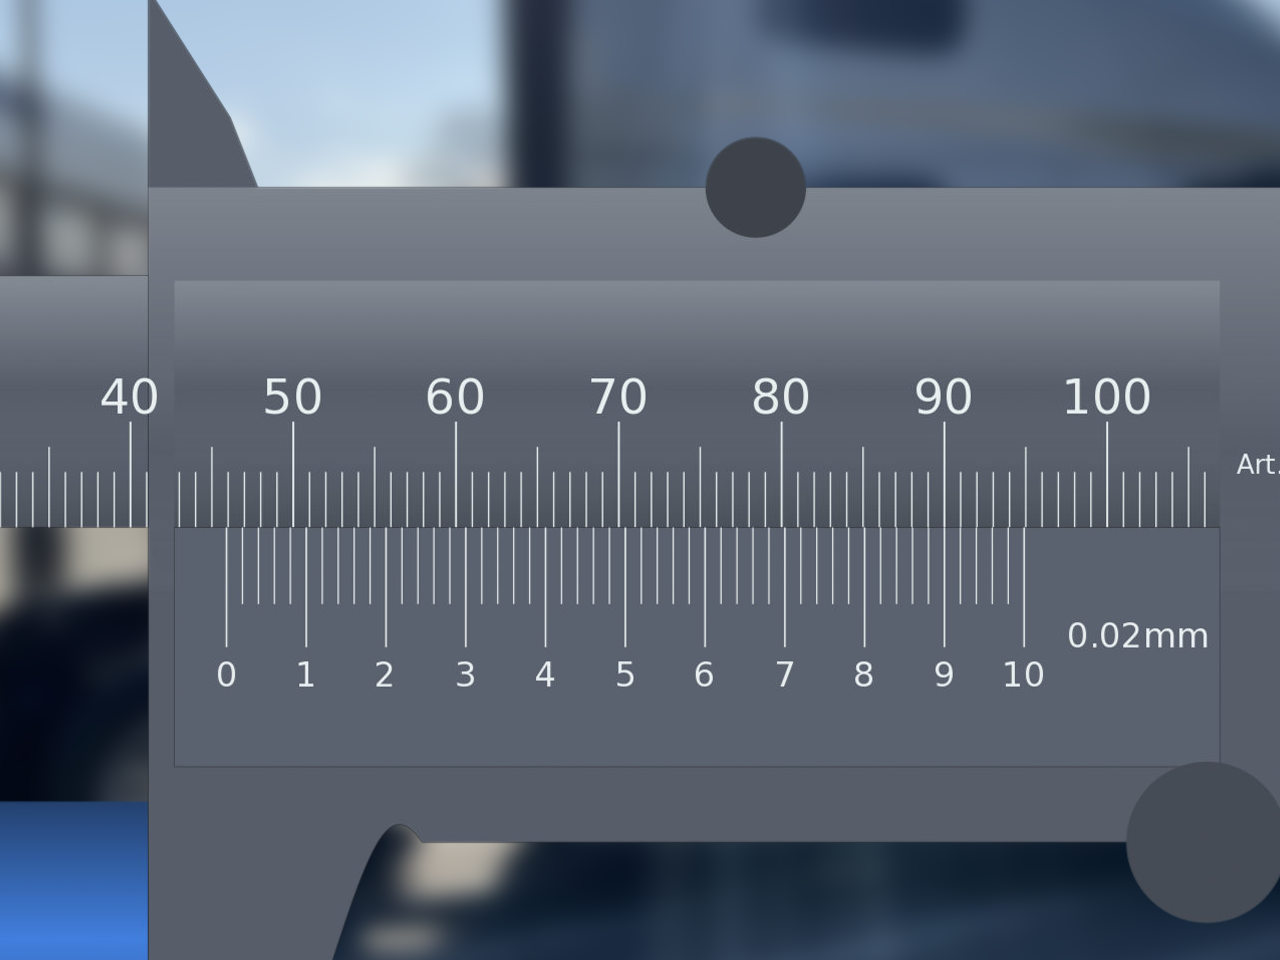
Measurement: 45.9
